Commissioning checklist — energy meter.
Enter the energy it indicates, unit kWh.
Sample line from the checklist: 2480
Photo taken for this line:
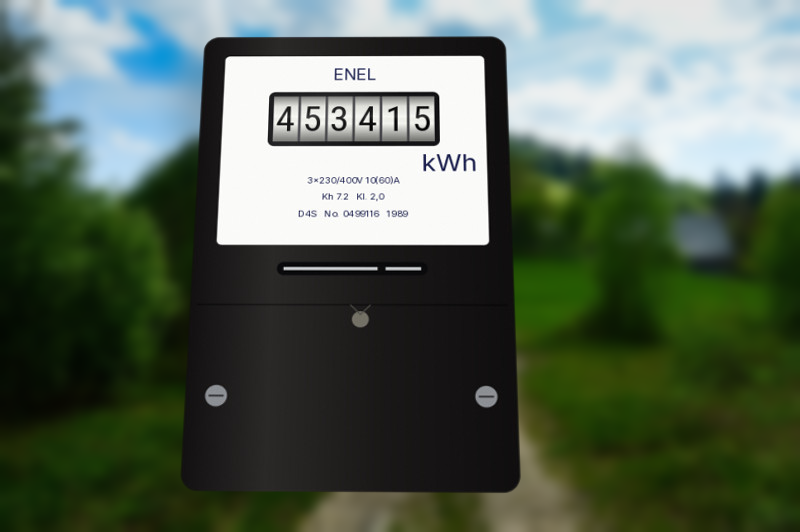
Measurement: 453415
